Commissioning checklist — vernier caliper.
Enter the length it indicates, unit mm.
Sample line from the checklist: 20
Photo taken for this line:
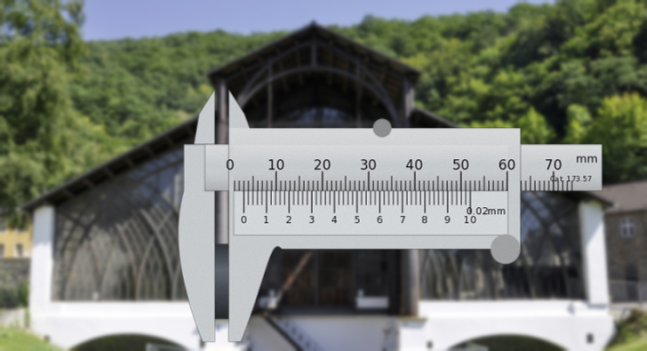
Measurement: 3.0
